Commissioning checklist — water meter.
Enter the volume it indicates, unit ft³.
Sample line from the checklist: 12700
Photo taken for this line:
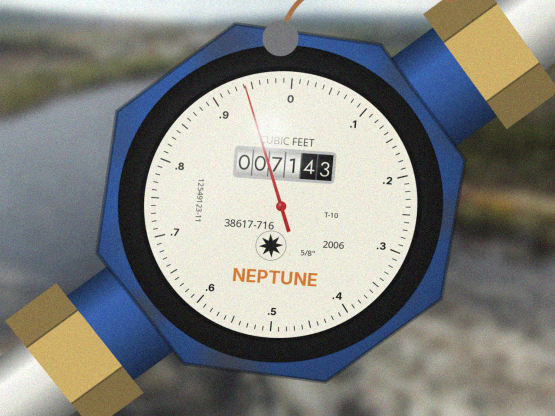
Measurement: 7142.94
